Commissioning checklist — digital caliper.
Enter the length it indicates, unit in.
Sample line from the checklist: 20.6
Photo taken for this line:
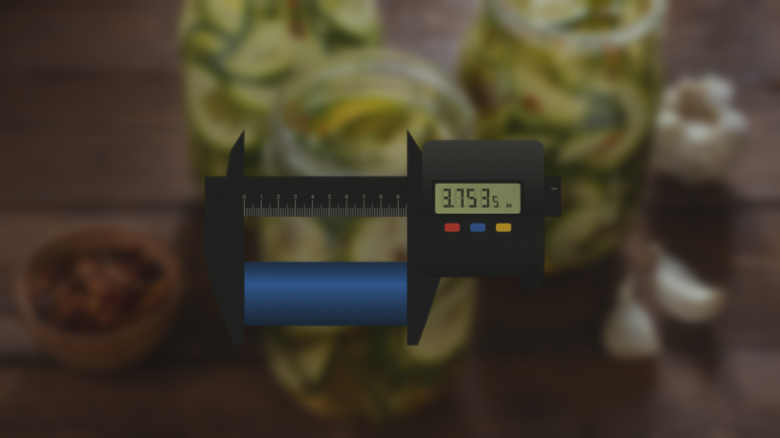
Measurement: 3.7535
